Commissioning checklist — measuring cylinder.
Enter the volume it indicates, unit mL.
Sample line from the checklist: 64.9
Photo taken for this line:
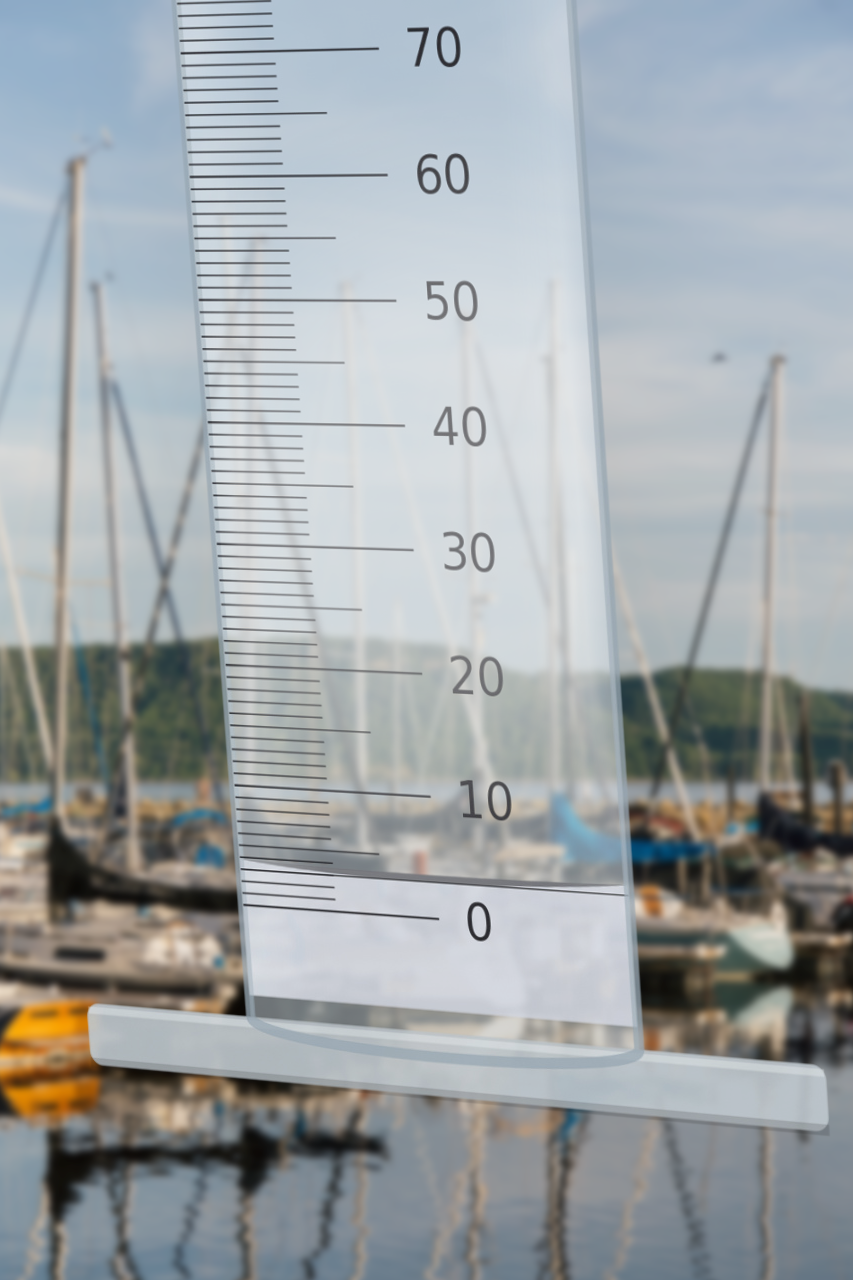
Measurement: 3
